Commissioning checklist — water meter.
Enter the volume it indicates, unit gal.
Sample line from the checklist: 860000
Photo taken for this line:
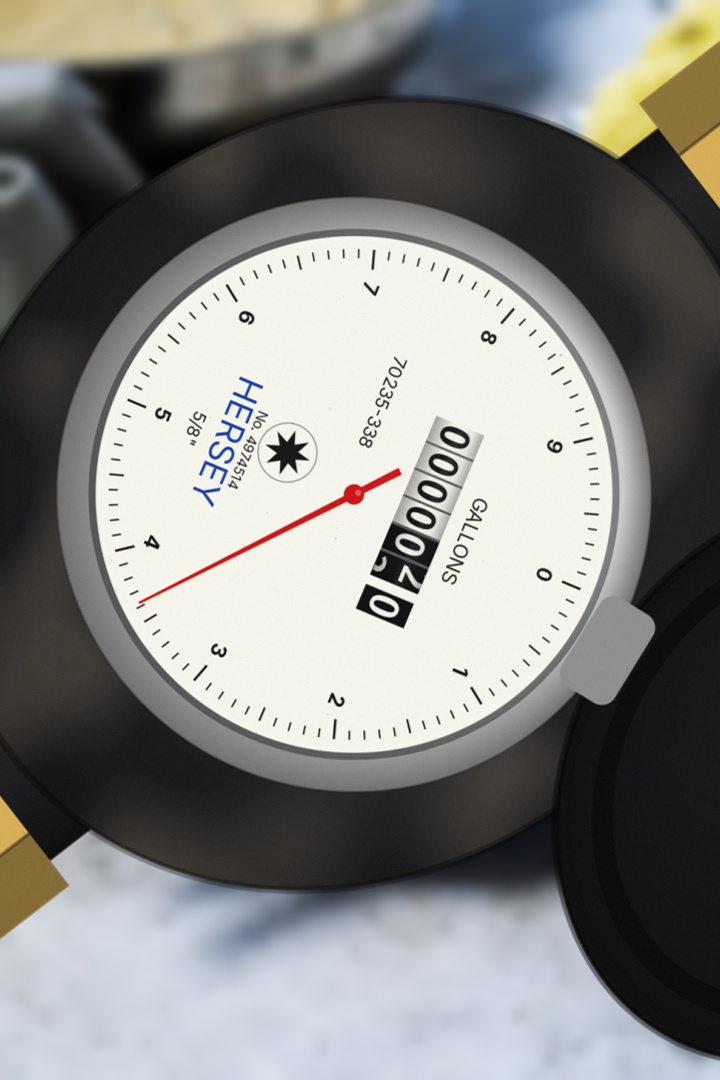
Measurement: 23.6
